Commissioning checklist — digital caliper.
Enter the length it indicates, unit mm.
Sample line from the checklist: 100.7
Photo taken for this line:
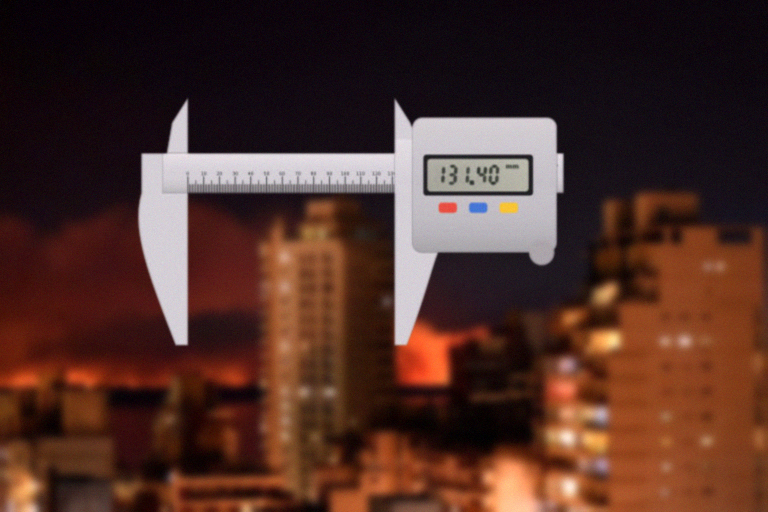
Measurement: 131.40
